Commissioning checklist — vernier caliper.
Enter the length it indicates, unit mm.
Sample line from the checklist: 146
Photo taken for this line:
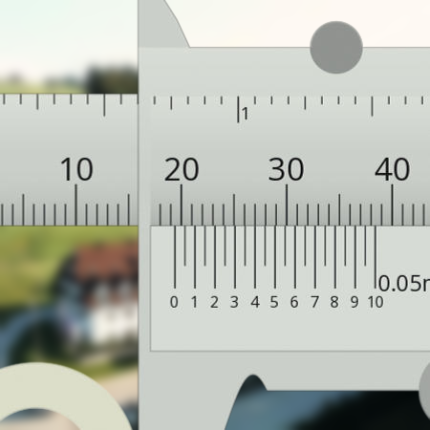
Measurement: 19.4
